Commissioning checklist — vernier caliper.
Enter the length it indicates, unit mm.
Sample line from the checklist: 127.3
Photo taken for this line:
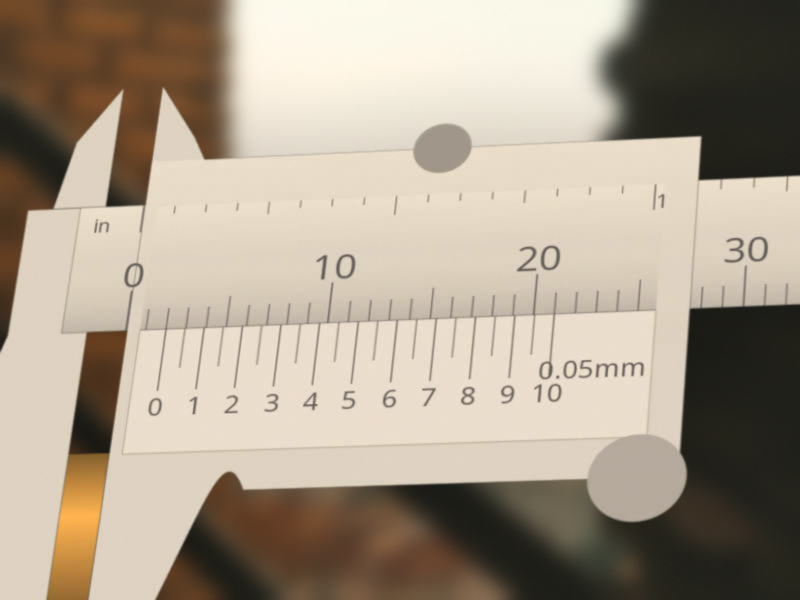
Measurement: 2.0
